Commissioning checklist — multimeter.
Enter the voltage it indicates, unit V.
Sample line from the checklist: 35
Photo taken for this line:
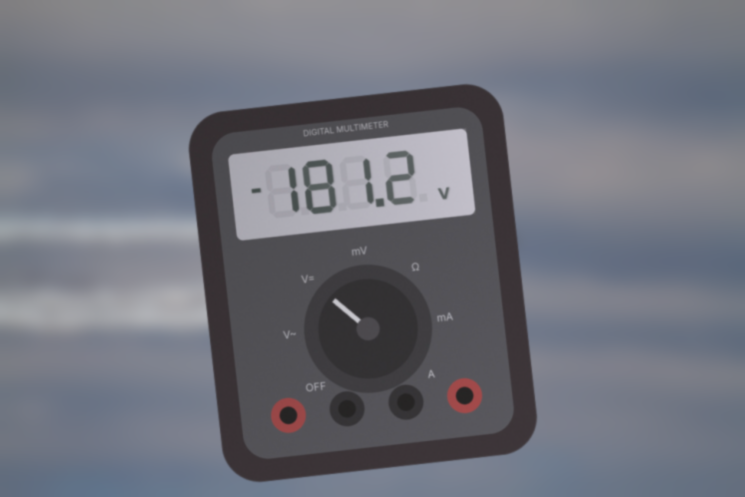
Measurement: -181.2
